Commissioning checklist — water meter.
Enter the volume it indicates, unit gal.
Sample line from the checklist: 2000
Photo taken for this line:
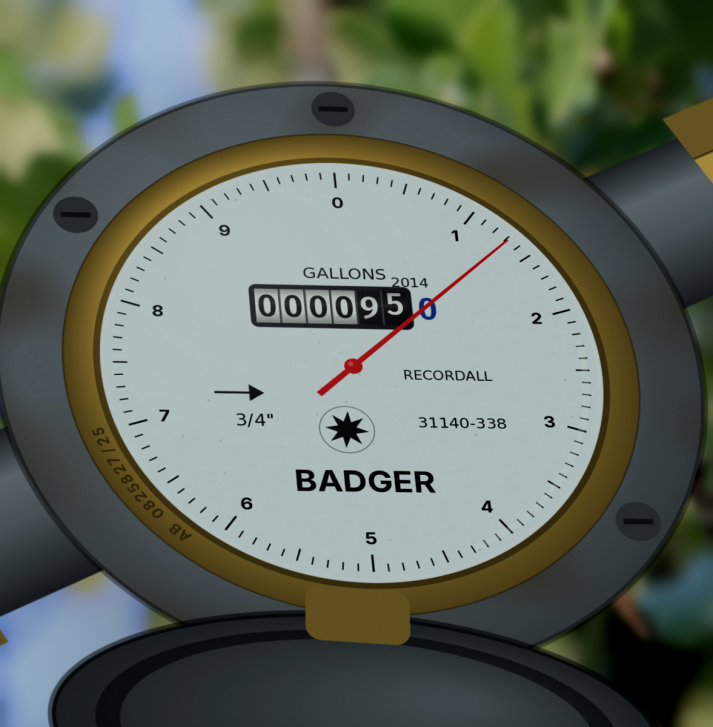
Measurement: 951.3
